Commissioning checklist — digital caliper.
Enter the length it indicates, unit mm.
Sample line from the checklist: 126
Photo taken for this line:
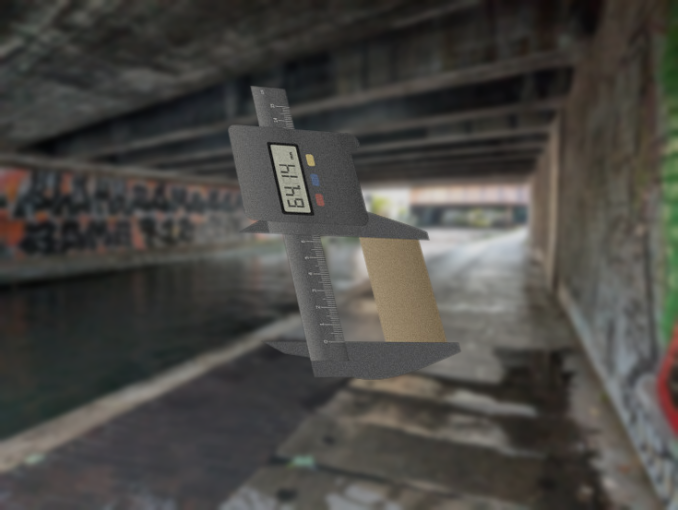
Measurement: 64.14
